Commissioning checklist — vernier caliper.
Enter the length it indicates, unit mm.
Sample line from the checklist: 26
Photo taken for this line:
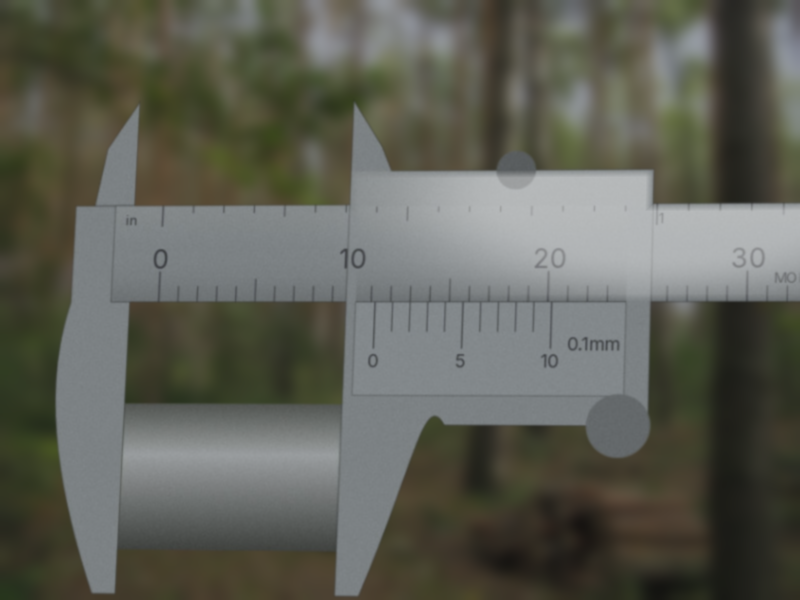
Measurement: 11.2
